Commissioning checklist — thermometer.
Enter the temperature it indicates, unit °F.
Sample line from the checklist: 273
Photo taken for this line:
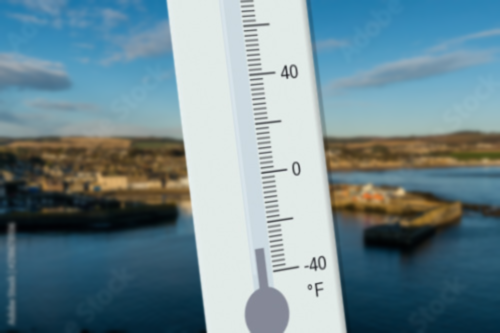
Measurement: -30
